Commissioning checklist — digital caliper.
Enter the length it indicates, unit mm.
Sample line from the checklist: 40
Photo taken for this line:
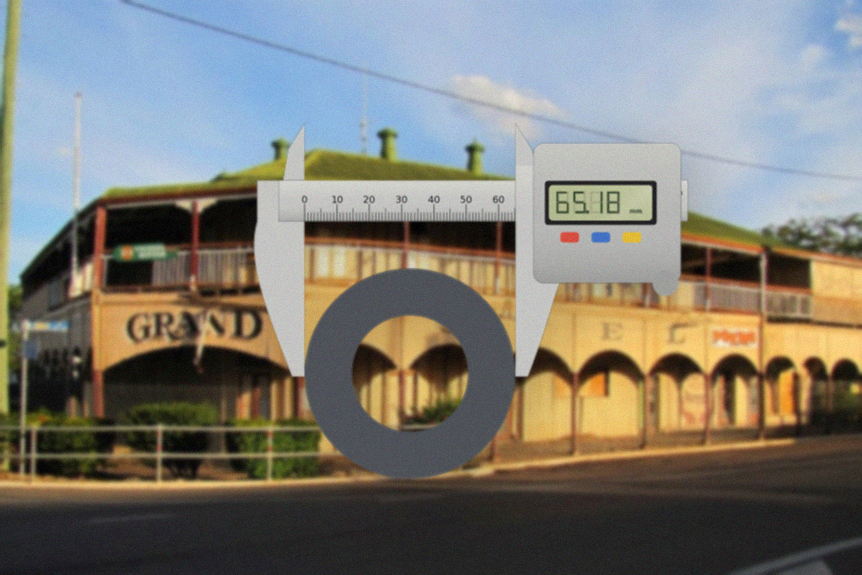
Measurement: 65.18
